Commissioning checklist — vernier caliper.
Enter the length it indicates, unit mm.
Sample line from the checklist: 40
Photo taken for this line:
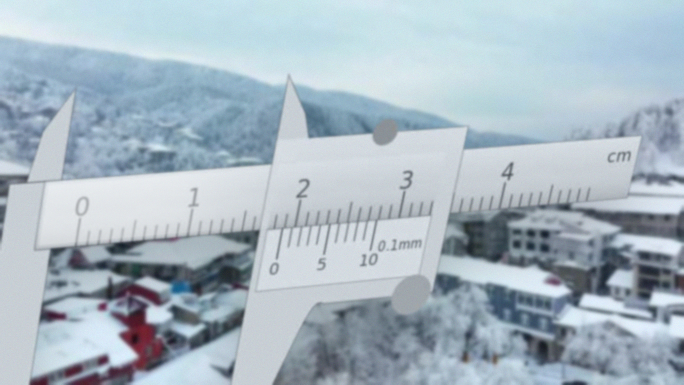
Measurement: 18.8
